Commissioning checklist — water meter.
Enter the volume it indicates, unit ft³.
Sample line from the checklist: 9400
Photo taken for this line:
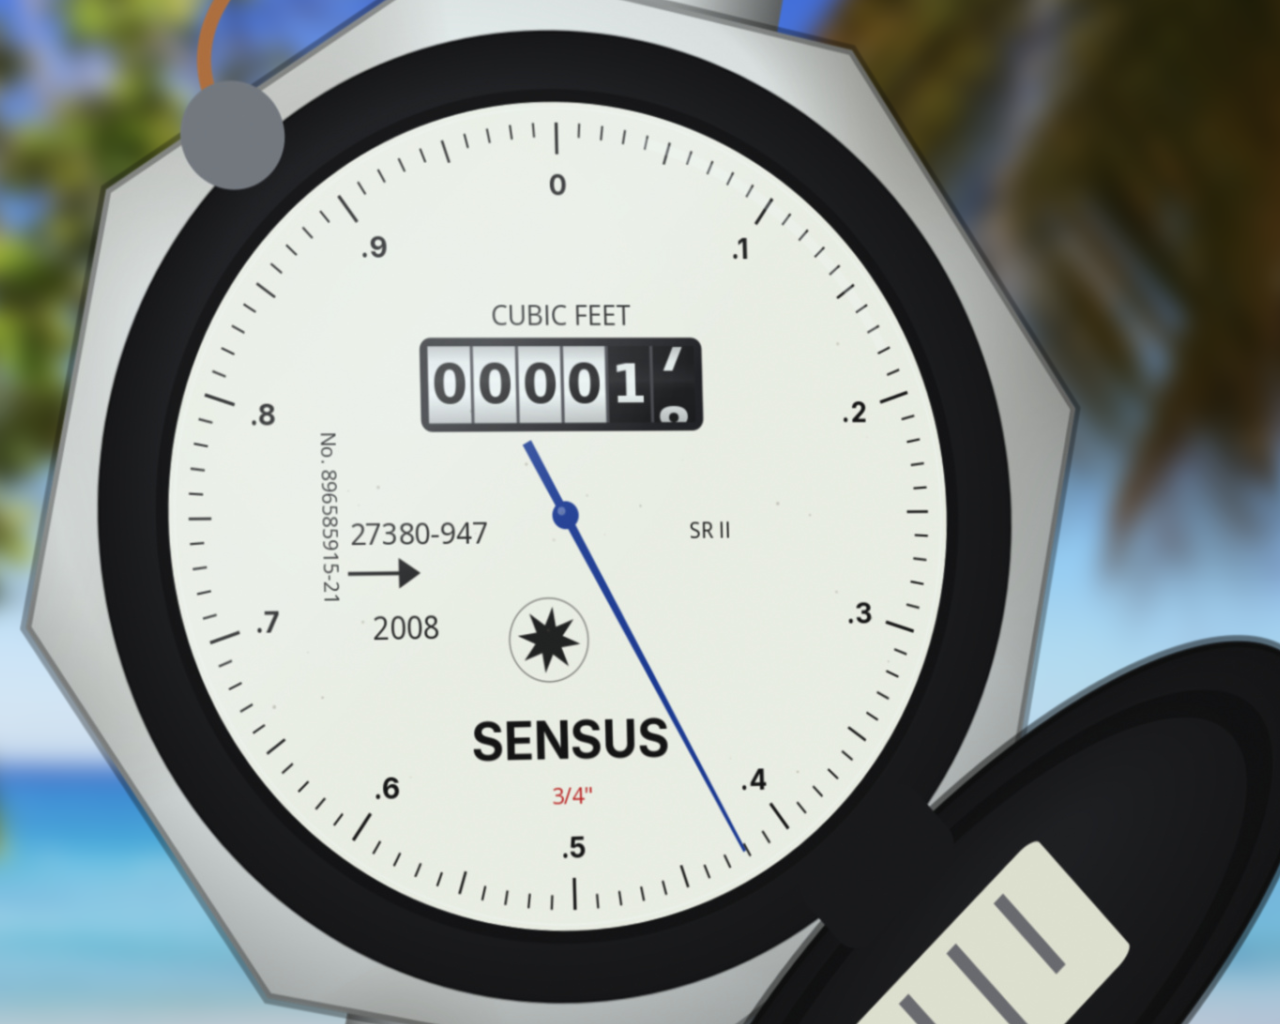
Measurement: 17.42
